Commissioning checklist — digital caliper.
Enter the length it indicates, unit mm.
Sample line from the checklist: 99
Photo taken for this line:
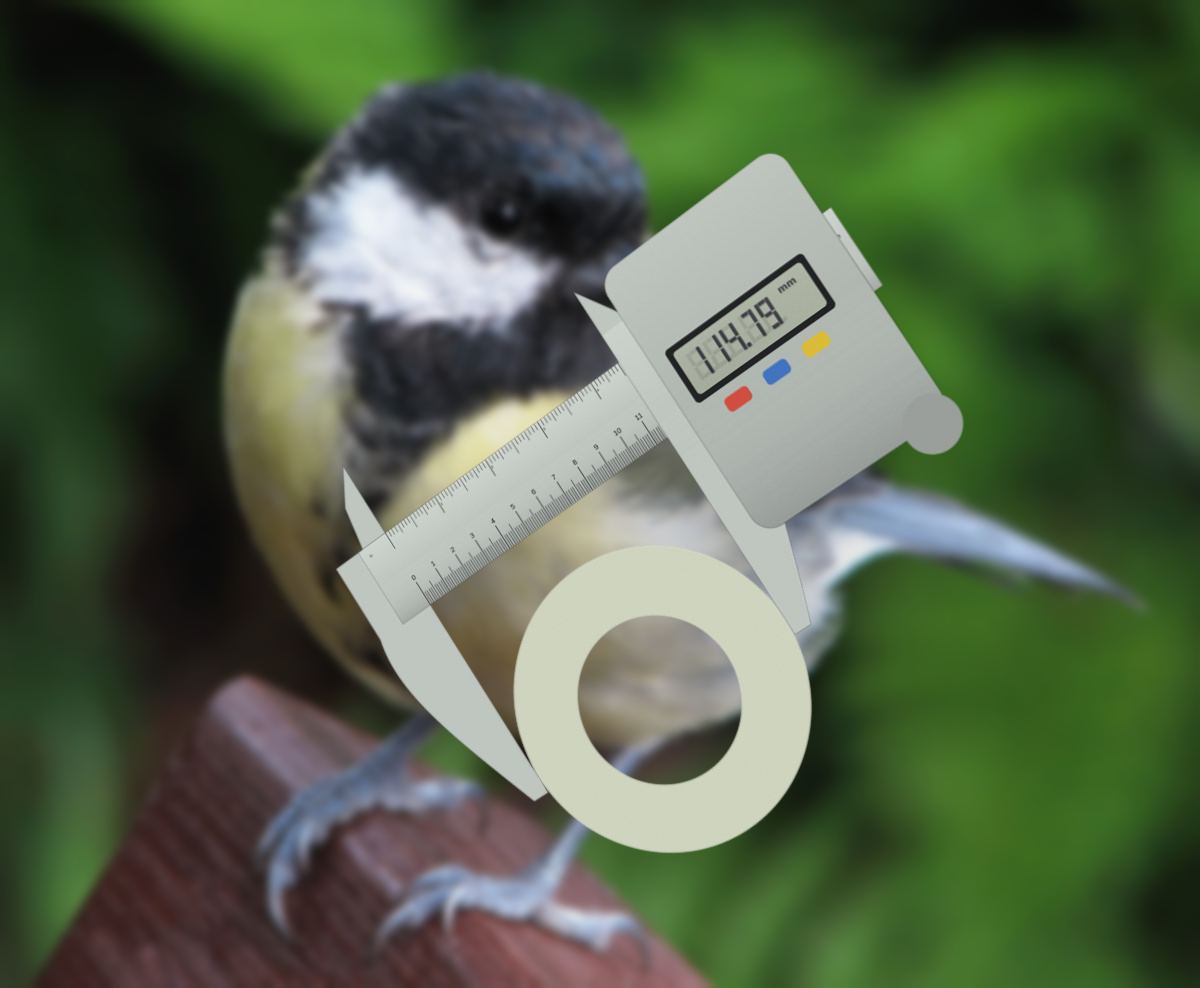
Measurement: 114.79
